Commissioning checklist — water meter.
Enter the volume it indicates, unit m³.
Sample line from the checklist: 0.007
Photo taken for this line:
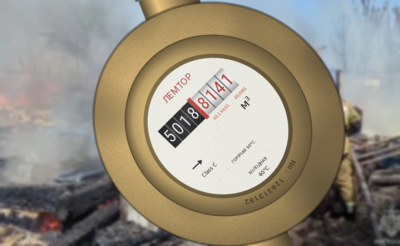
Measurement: 5018.8141
